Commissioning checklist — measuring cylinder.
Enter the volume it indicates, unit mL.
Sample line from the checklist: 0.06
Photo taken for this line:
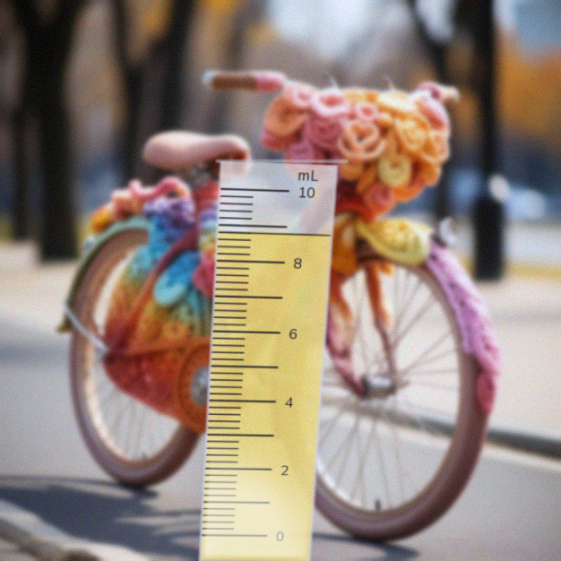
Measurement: 8.8
